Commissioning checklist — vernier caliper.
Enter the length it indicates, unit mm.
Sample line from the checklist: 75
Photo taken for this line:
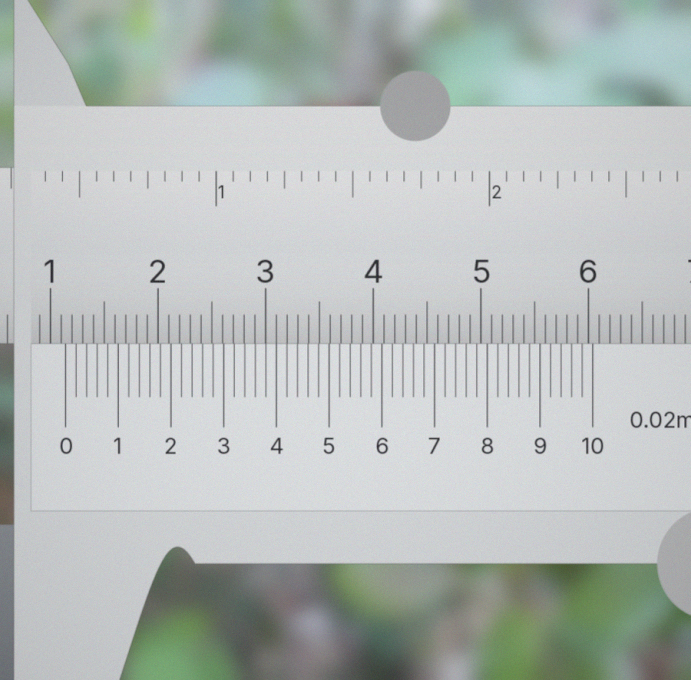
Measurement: 11.4
